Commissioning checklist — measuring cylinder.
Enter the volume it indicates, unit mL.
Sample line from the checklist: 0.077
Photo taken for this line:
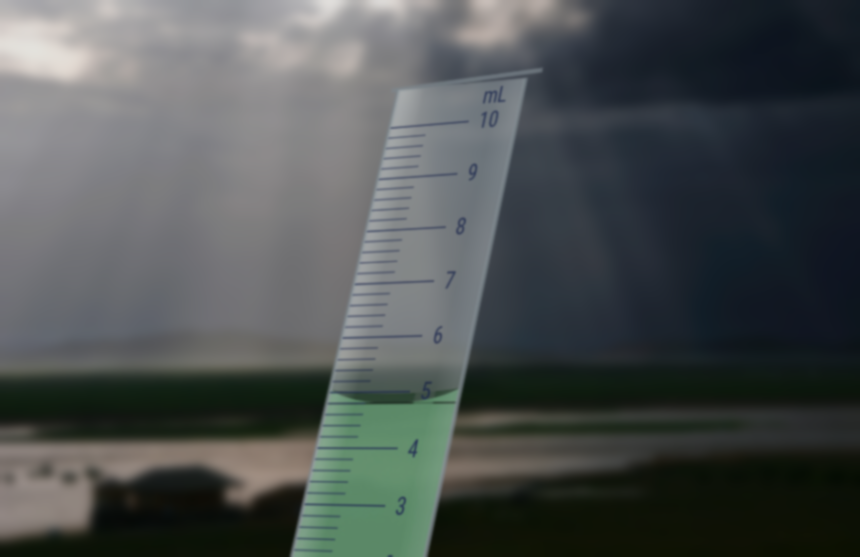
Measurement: 4.8
